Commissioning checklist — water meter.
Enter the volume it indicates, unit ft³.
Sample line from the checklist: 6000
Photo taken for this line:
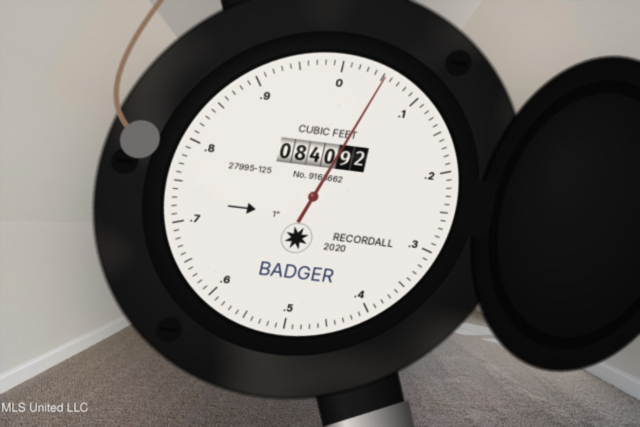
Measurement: 84092.05
